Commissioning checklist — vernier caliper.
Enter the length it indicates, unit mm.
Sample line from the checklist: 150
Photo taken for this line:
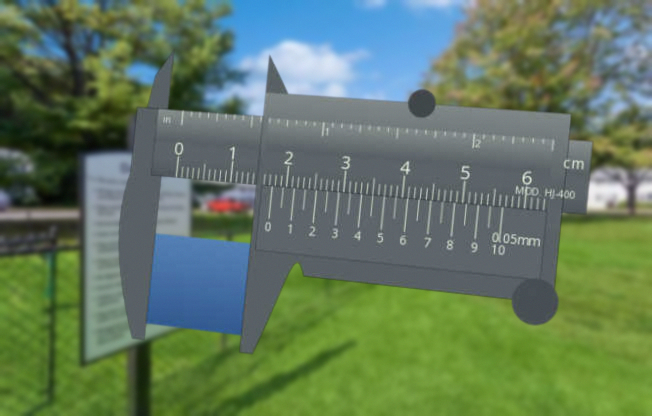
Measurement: 17.5
